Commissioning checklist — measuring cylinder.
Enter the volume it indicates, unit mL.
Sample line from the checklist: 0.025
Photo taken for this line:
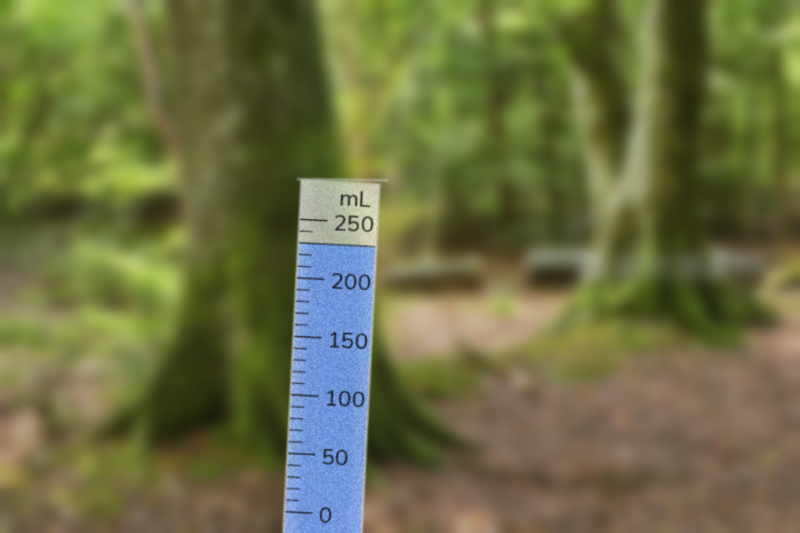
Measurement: 230
